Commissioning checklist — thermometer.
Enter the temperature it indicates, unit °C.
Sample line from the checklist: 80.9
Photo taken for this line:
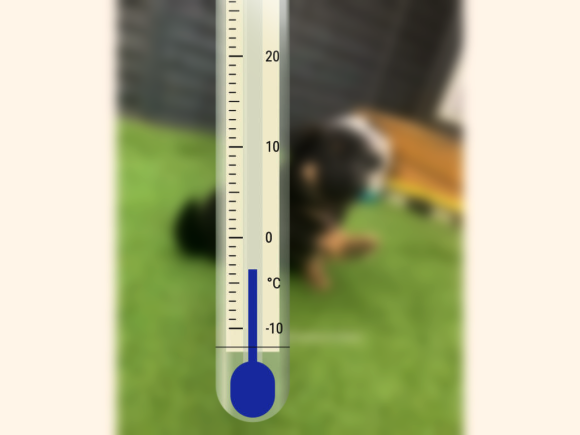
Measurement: -3.5
